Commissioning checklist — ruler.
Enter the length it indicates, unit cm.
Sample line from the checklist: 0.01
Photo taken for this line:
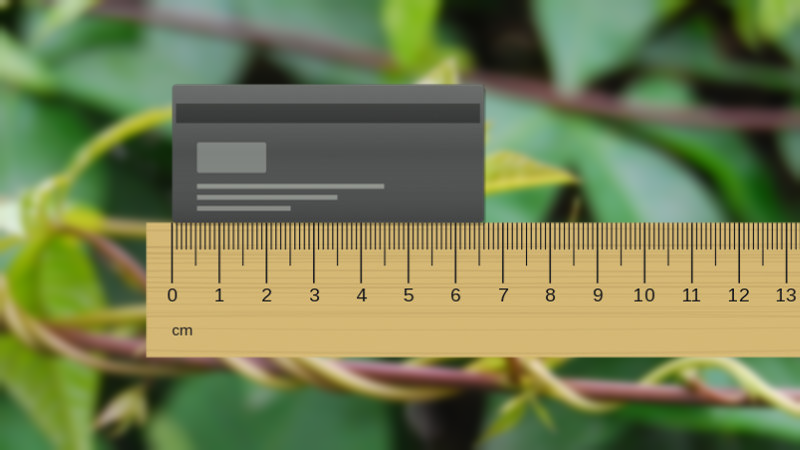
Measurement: 6.6
